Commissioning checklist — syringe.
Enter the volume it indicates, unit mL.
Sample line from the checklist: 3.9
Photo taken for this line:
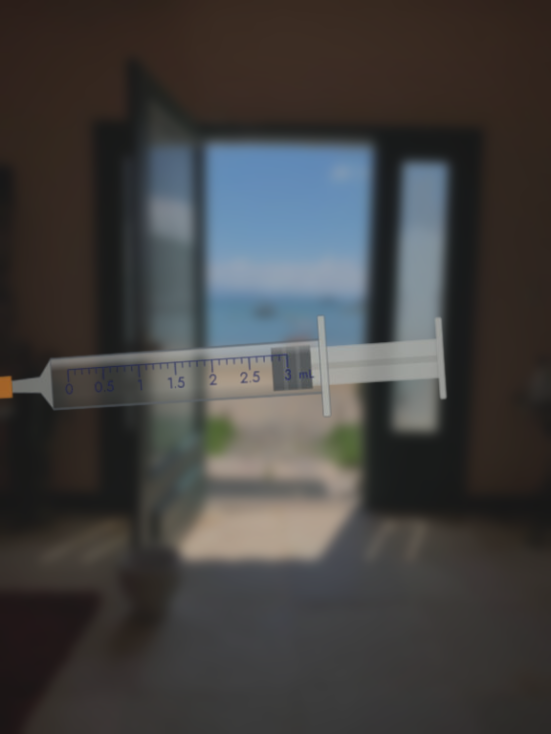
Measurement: 2.8
